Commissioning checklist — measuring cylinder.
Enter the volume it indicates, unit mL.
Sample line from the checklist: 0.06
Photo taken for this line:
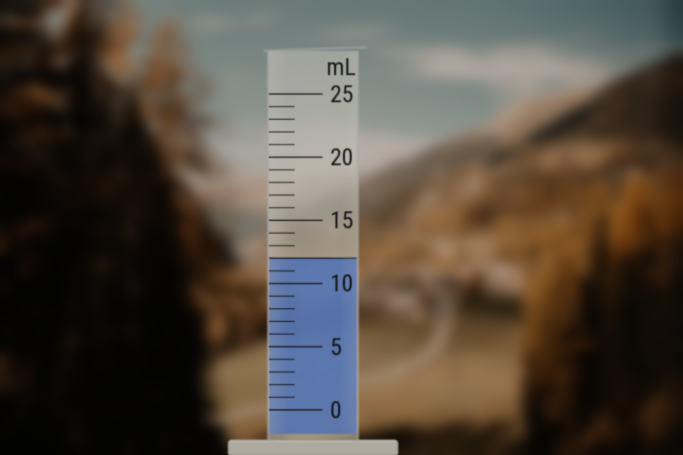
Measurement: 12
